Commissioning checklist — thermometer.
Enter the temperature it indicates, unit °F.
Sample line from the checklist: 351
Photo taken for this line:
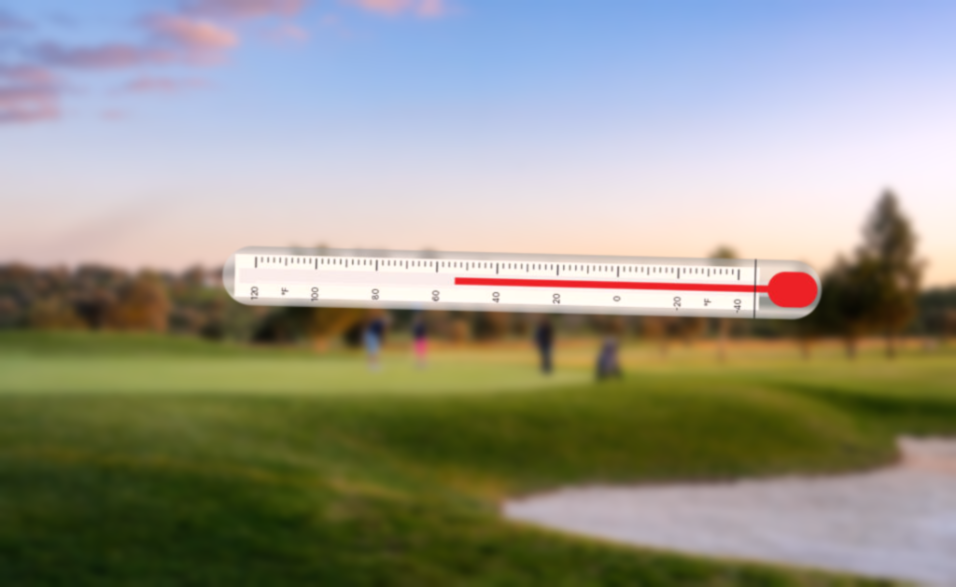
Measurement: 54
